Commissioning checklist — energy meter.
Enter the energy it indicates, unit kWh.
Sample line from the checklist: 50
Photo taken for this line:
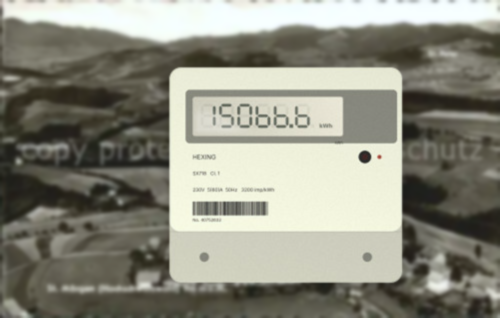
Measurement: 15066.6
